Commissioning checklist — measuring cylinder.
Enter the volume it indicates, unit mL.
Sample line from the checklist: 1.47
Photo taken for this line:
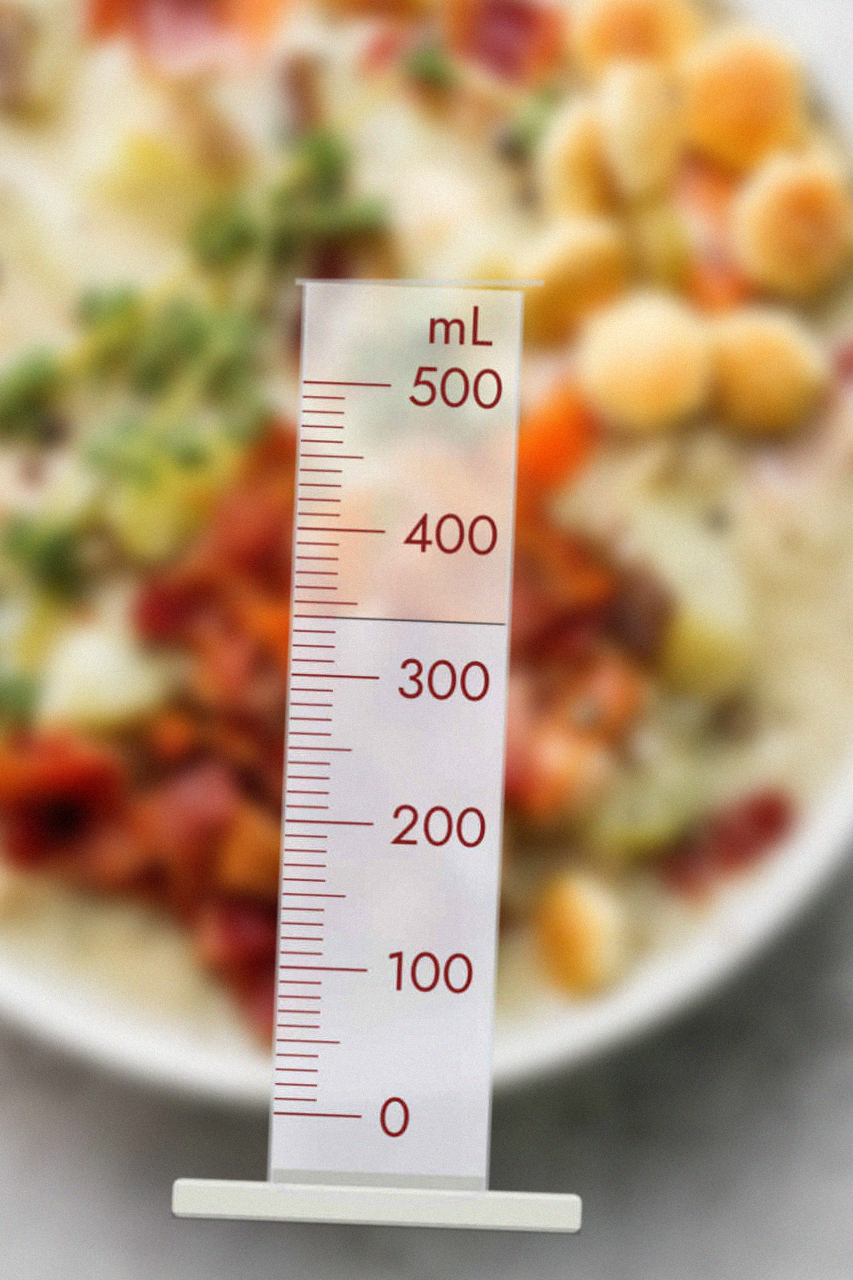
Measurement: 340
